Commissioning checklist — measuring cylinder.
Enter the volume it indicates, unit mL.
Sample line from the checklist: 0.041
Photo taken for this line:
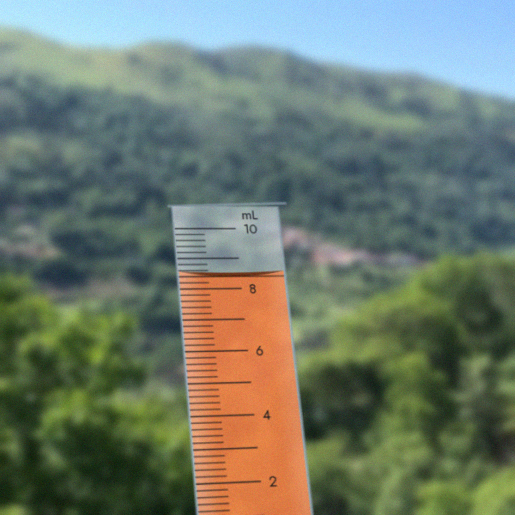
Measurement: 8.4
